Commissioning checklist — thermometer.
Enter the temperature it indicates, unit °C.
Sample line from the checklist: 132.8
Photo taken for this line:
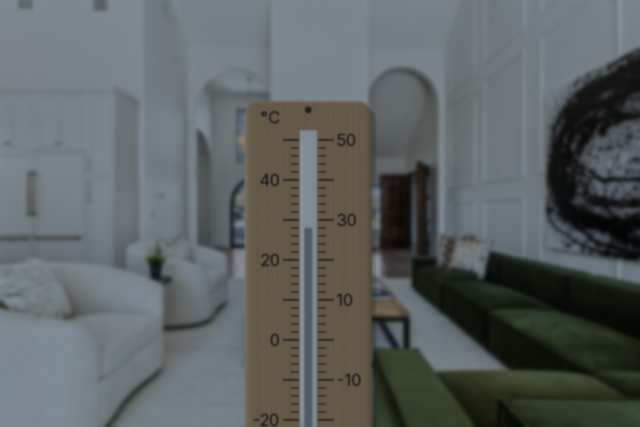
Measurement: 28
